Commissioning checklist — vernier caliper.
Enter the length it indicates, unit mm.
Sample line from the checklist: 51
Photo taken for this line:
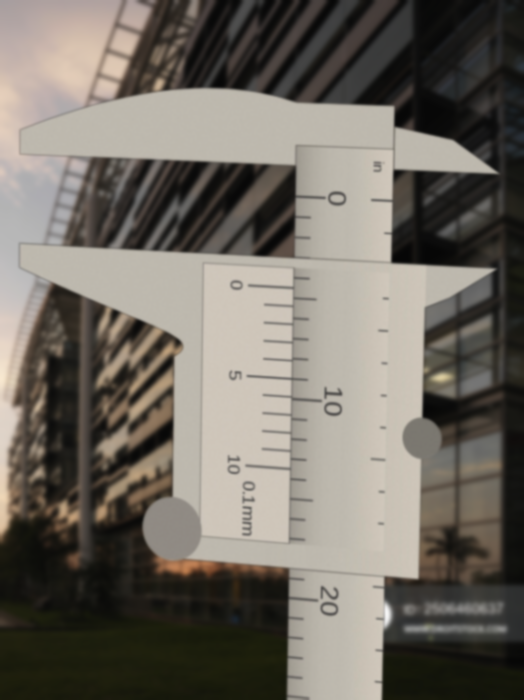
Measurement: 4.5
